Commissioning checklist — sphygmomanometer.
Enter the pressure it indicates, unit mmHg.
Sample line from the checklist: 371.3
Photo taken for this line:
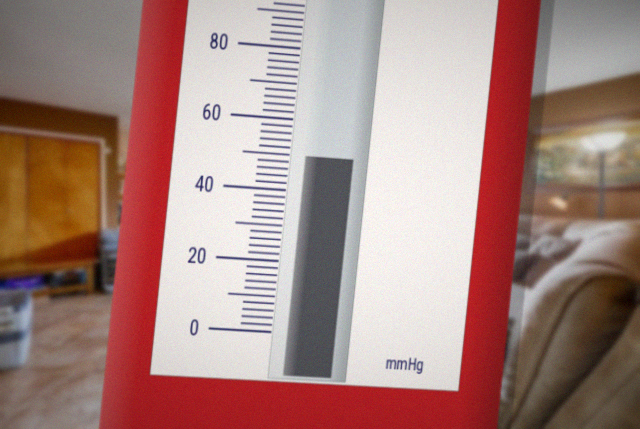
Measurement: 50
